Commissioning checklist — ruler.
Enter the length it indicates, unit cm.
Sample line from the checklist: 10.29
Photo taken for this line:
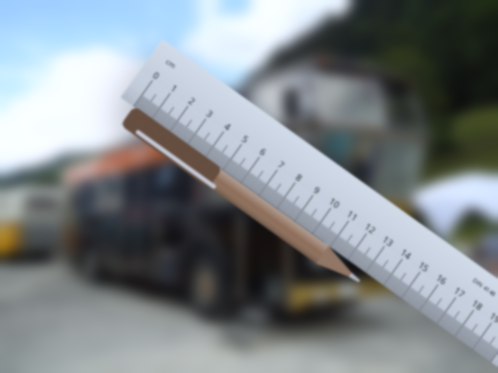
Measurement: 13
